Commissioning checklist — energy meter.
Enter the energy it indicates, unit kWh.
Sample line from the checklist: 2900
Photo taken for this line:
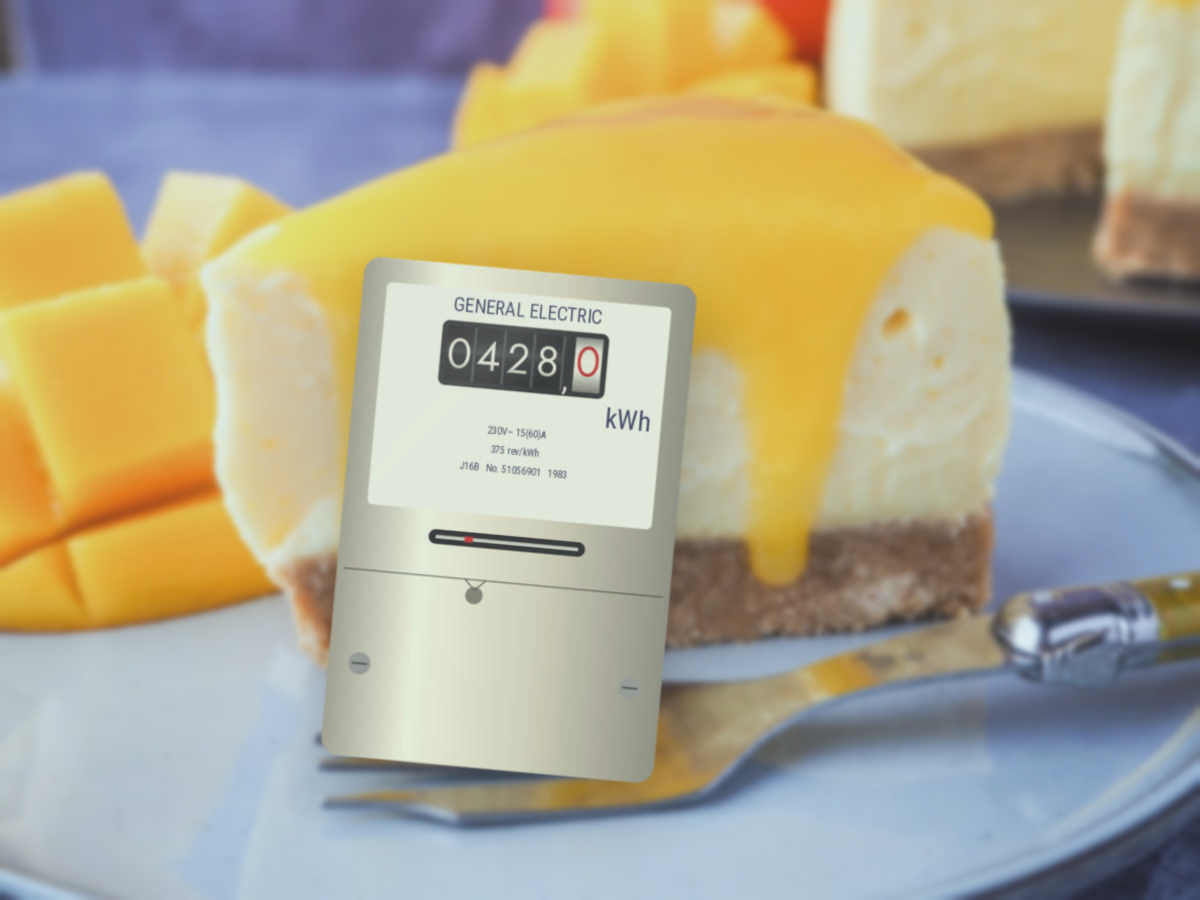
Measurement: 428.0
